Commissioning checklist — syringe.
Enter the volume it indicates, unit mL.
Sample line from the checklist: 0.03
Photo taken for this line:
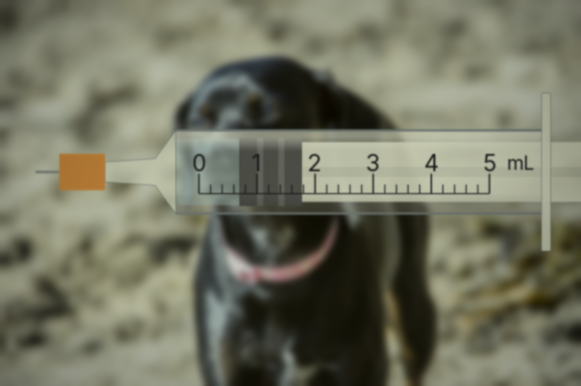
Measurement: 0.7
